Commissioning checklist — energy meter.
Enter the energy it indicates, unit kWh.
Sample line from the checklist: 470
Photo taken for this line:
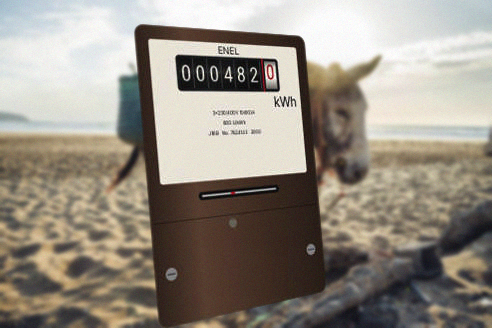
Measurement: 482.0
